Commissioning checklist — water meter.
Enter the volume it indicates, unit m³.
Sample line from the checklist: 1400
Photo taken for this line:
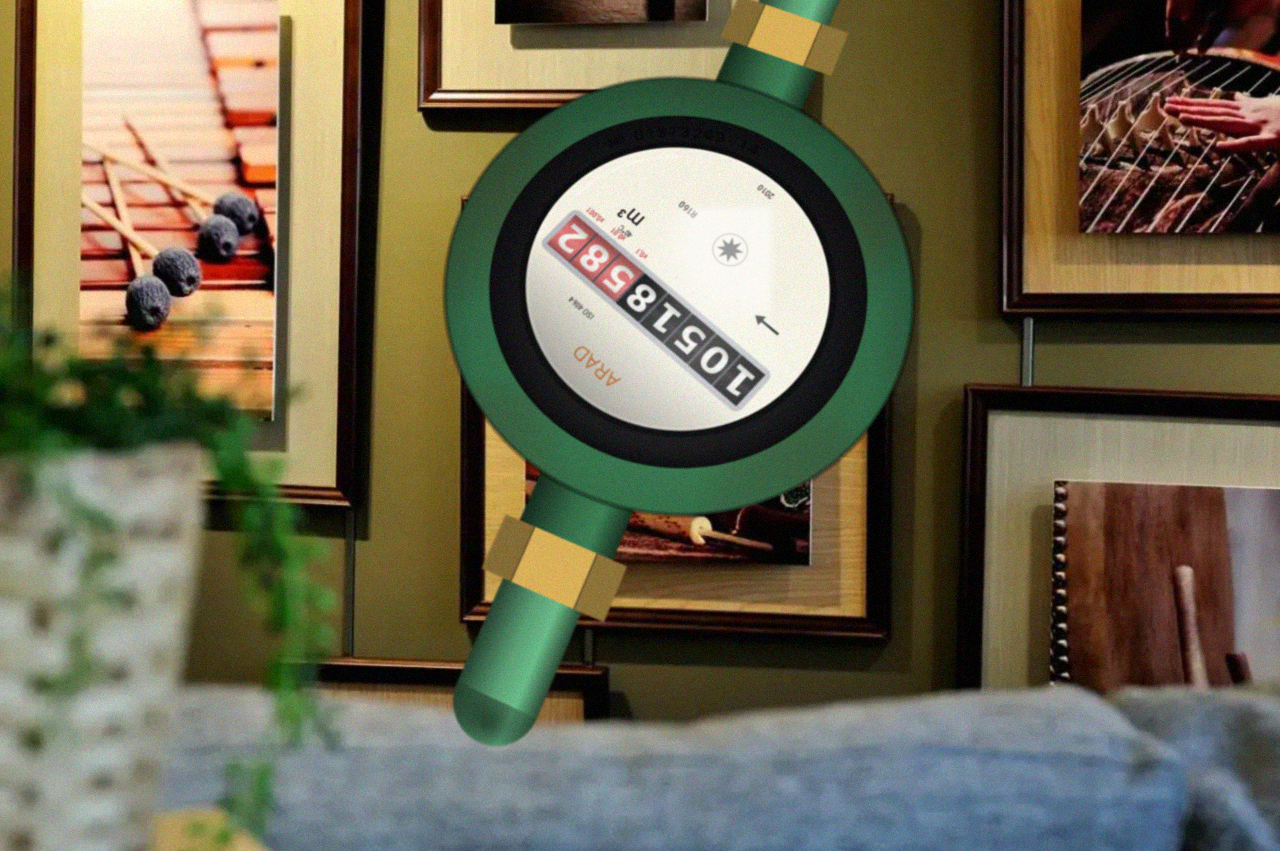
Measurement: 10518.582
